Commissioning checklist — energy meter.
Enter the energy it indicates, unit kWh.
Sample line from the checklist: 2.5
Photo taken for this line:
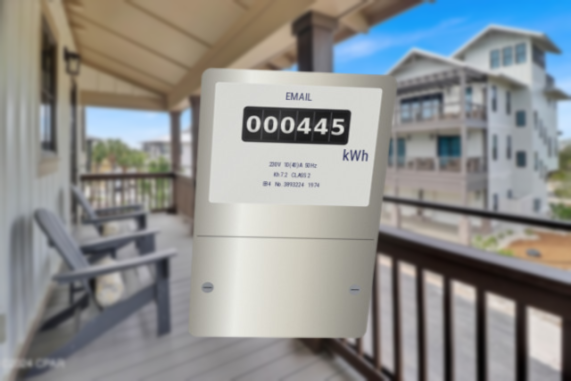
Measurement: 445
